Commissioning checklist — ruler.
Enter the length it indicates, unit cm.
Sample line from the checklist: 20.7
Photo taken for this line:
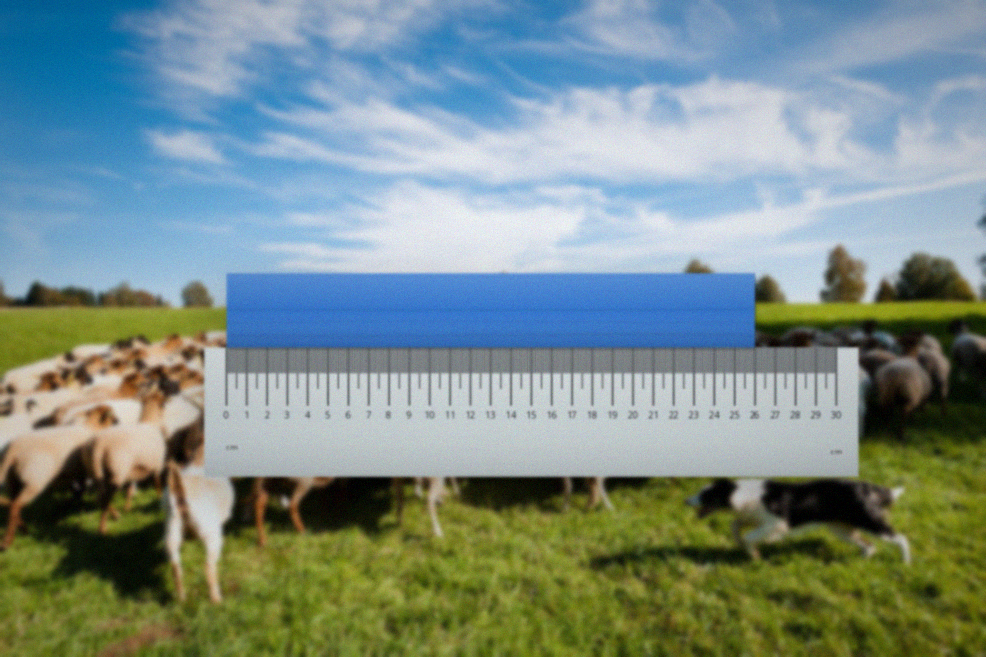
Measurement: 26
